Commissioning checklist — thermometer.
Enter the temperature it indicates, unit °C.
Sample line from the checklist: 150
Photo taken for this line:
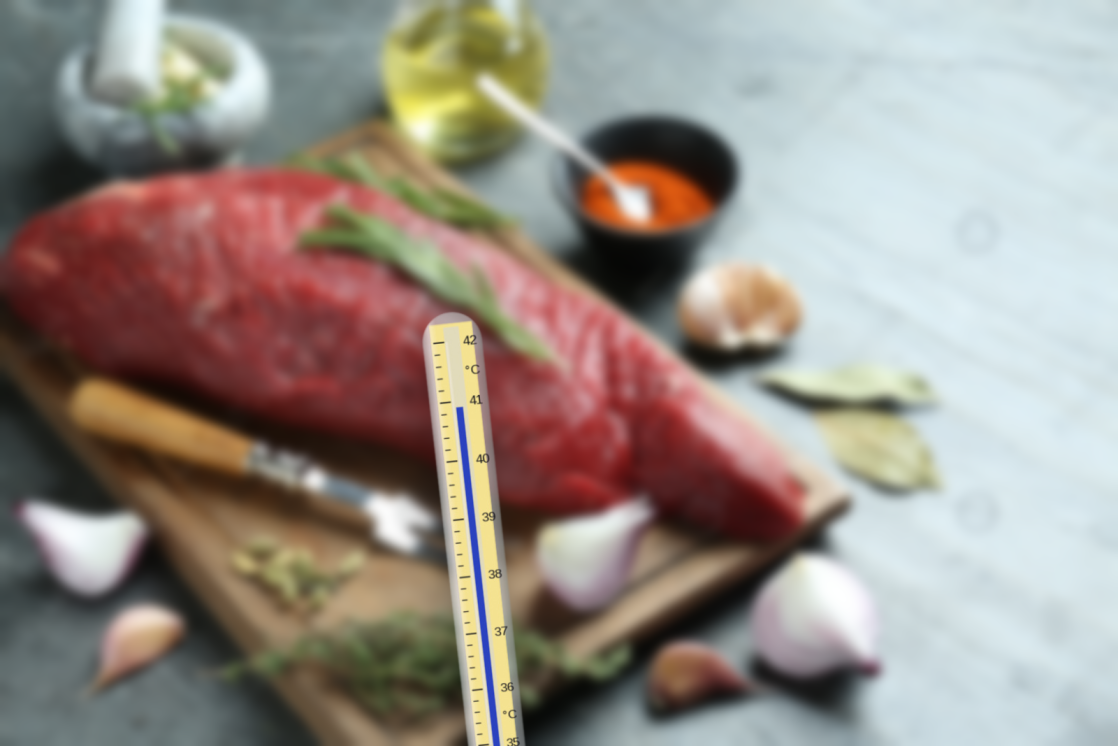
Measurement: 40.9
